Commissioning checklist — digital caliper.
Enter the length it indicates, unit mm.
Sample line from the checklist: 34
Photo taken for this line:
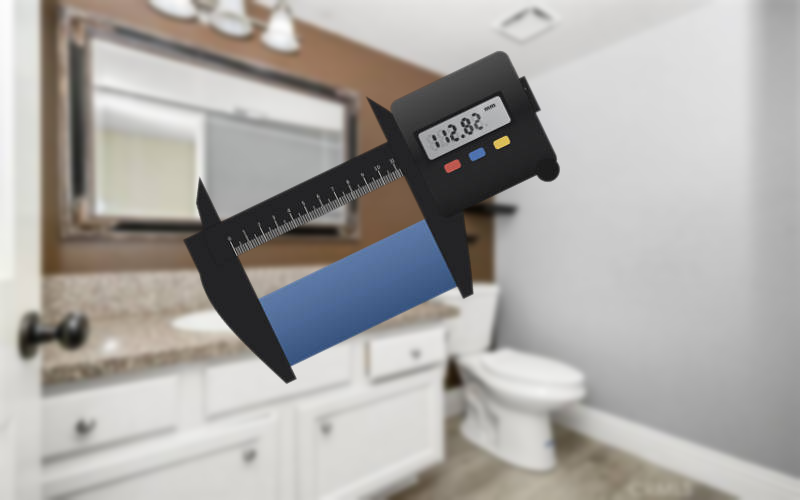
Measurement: 112.82
